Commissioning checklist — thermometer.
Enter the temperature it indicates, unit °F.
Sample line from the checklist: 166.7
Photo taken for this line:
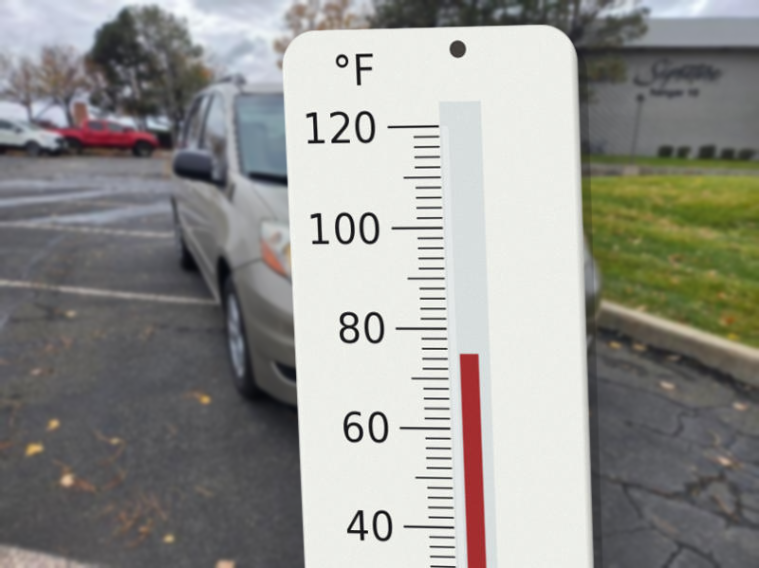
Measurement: 75
